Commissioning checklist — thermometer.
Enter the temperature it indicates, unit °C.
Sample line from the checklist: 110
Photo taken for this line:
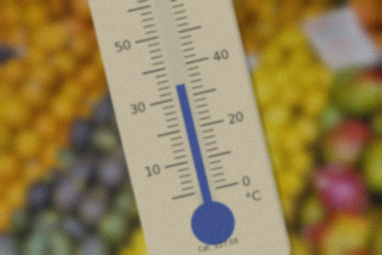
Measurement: 34
